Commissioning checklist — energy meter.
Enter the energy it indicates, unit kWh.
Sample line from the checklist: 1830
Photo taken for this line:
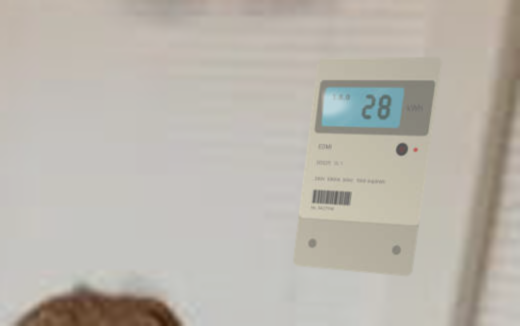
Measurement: 28
